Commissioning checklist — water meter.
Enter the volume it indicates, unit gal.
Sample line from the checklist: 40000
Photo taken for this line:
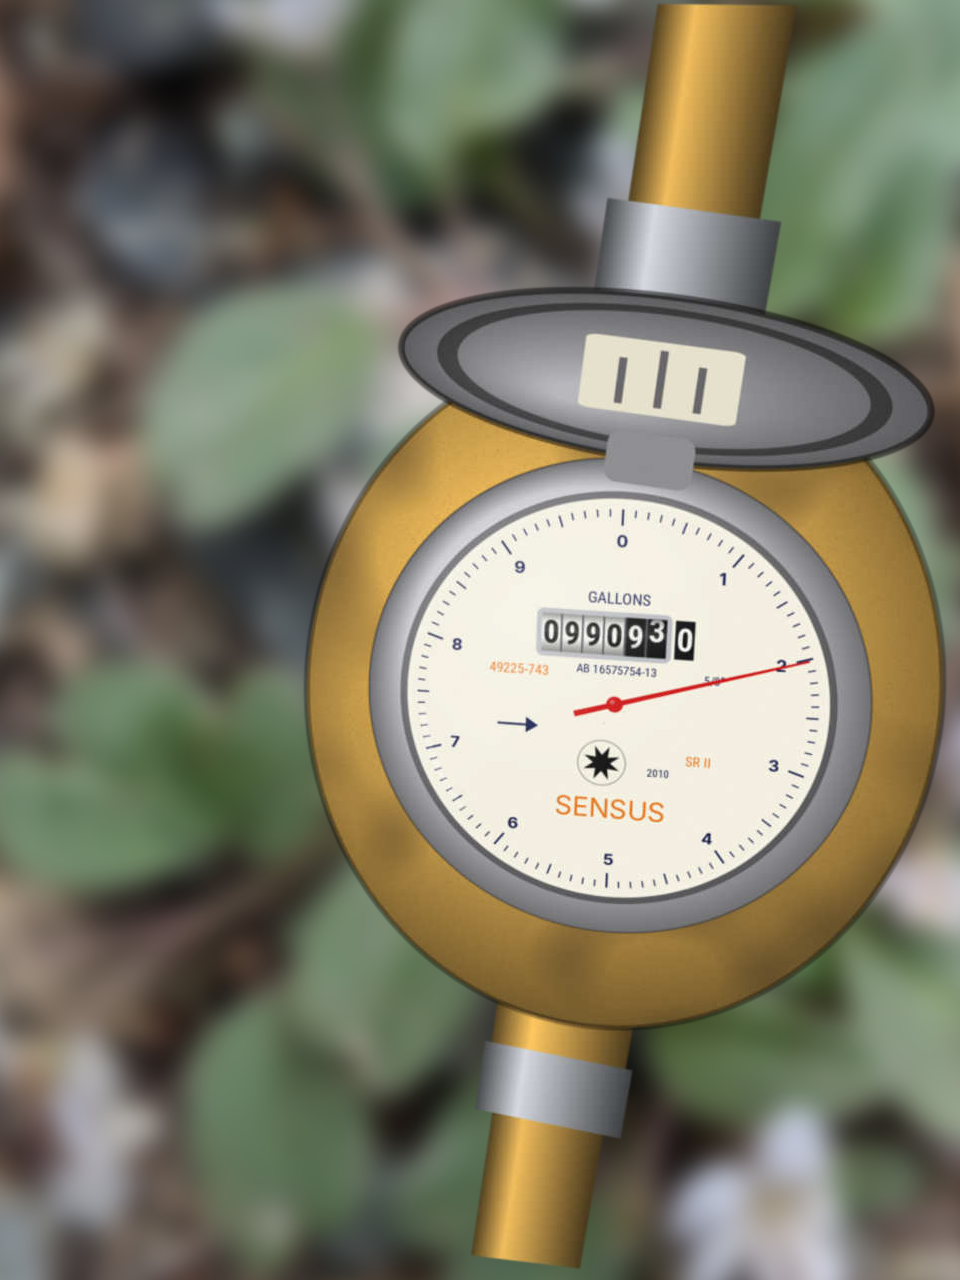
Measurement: 990932.0
